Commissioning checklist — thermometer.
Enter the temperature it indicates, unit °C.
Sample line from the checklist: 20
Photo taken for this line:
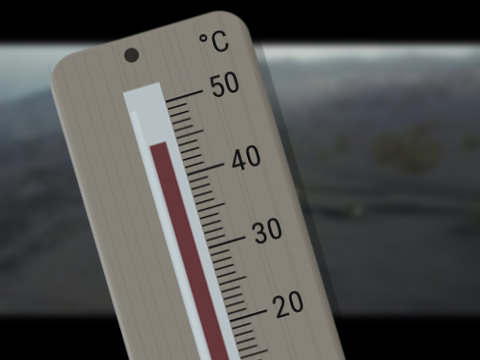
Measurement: 45
